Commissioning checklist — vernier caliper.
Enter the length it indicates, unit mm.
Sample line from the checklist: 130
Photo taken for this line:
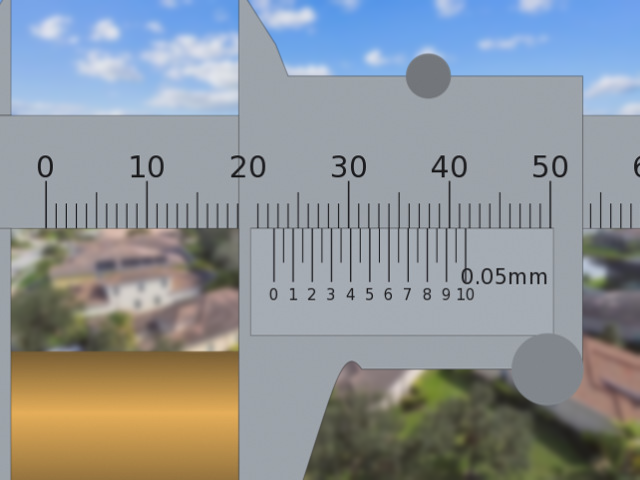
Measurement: 22.6
